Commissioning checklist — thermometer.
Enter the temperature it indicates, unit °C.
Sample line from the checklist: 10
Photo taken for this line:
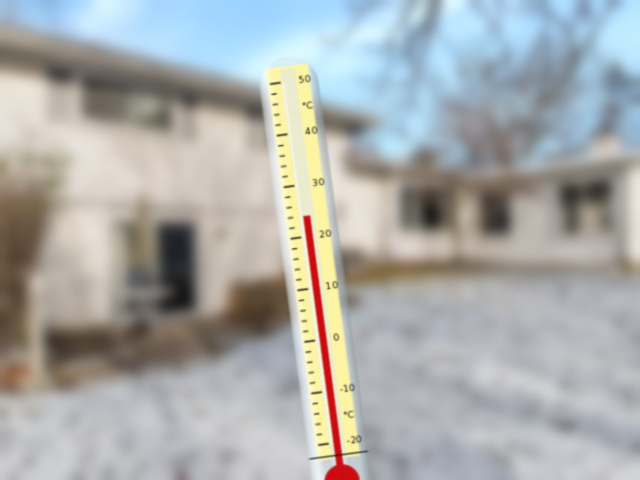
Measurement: 24
